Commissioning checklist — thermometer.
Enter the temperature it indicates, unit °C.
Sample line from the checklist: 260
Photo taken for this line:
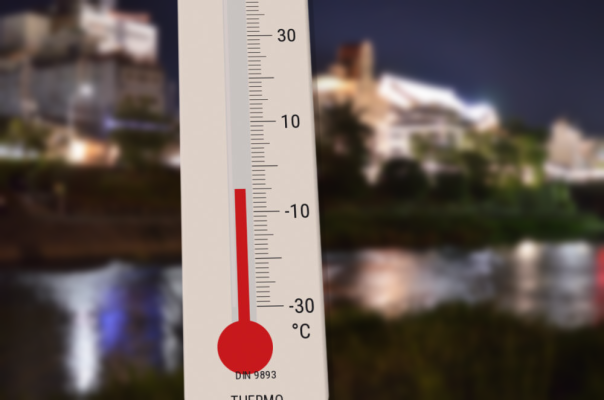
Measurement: -5
